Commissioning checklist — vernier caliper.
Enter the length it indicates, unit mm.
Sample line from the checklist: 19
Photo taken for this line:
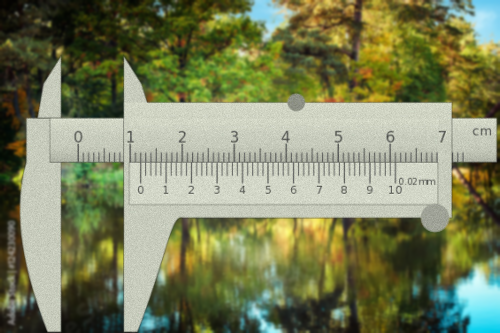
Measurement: 12.0
